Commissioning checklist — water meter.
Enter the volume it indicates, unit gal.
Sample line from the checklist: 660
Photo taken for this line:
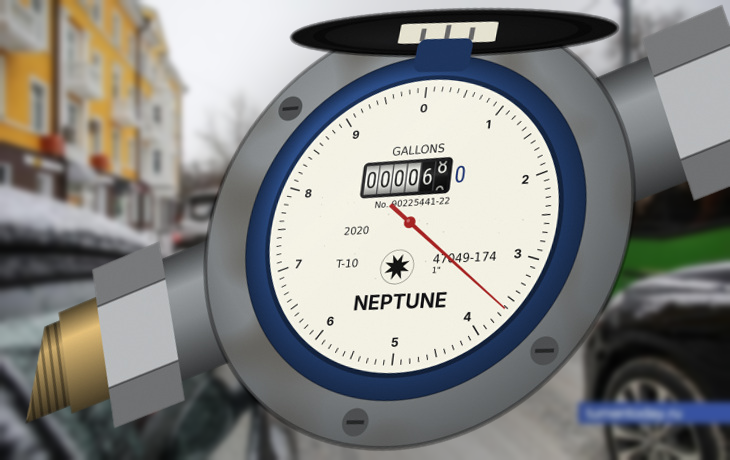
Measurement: 683.6
